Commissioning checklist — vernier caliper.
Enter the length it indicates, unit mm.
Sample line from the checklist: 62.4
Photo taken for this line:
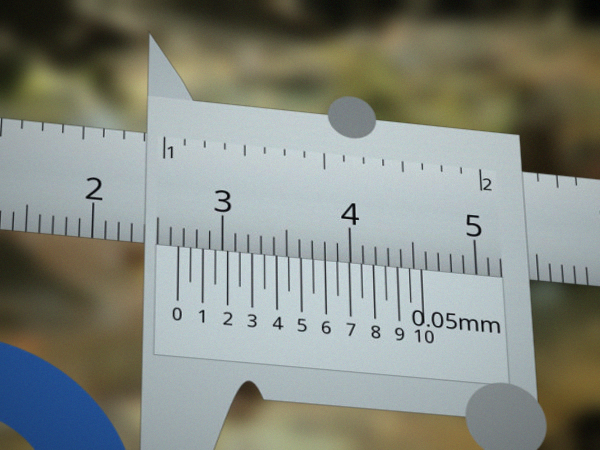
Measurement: 26.6
